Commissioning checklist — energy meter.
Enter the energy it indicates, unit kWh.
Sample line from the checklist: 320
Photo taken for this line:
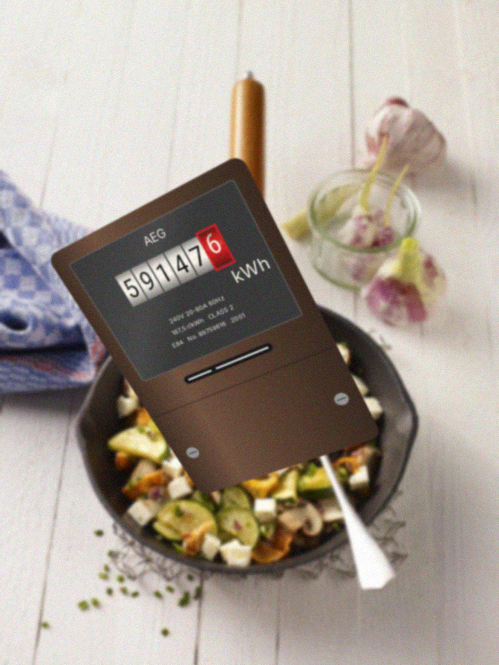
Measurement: 59147.6
